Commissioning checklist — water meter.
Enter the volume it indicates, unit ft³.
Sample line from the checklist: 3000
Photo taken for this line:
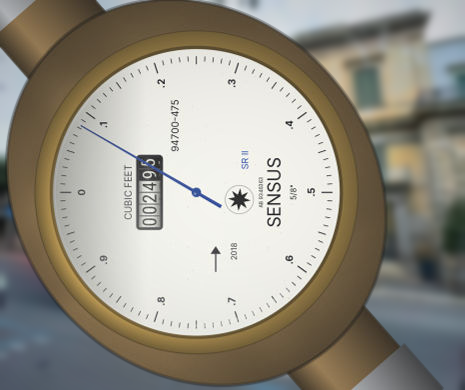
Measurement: 2495.08
